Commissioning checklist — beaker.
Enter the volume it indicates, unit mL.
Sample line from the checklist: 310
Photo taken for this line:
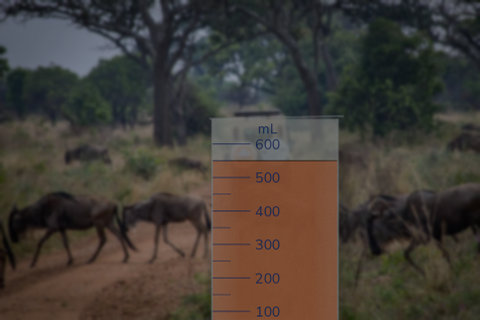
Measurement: 550
